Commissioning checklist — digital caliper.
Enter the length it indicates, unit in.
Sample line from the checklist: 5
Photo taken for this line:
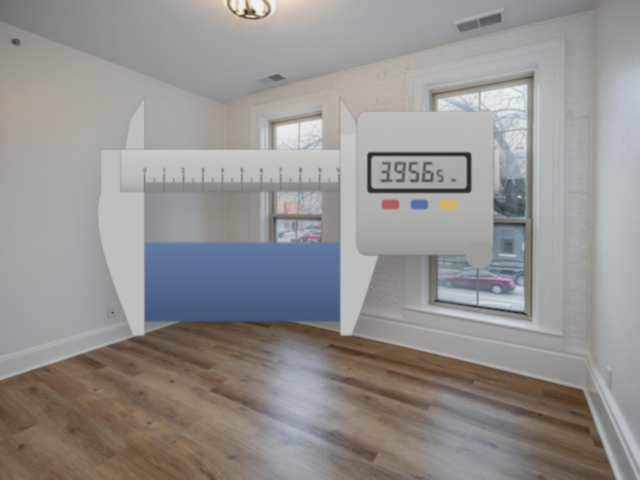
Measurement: 3.9565
